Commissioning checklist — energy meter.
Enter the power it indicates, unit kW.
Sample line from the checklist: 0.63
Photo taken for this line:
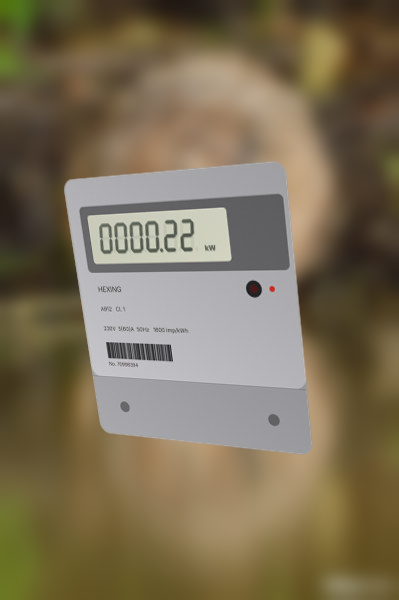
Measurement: 0.22
